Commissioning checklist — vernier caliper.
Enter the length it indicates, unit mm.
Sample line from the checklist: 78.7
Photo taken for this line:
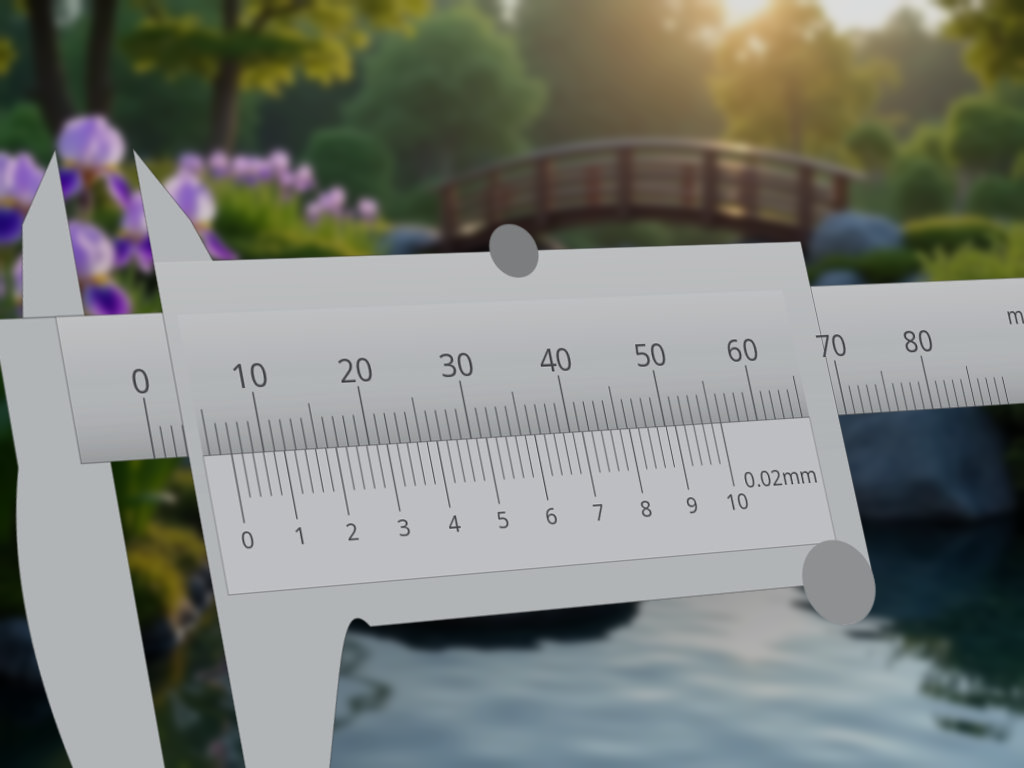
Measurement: 7.0
